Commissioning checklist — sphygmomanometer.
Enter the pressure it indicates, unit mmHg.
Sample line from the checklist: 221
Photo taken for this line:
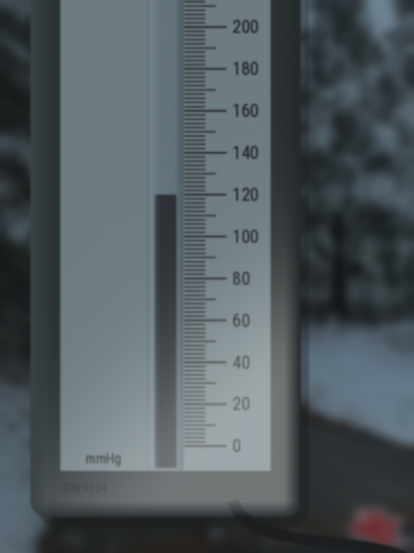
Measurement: 120
